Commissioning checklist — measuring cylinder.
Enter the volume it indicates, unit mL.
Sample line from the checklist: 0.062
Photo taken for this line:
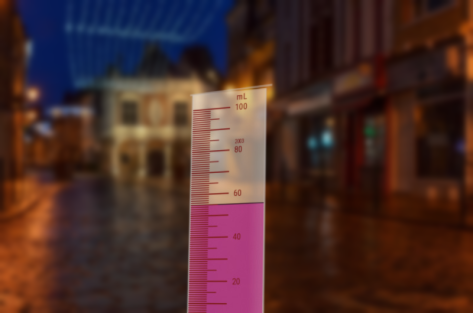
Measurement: 55
